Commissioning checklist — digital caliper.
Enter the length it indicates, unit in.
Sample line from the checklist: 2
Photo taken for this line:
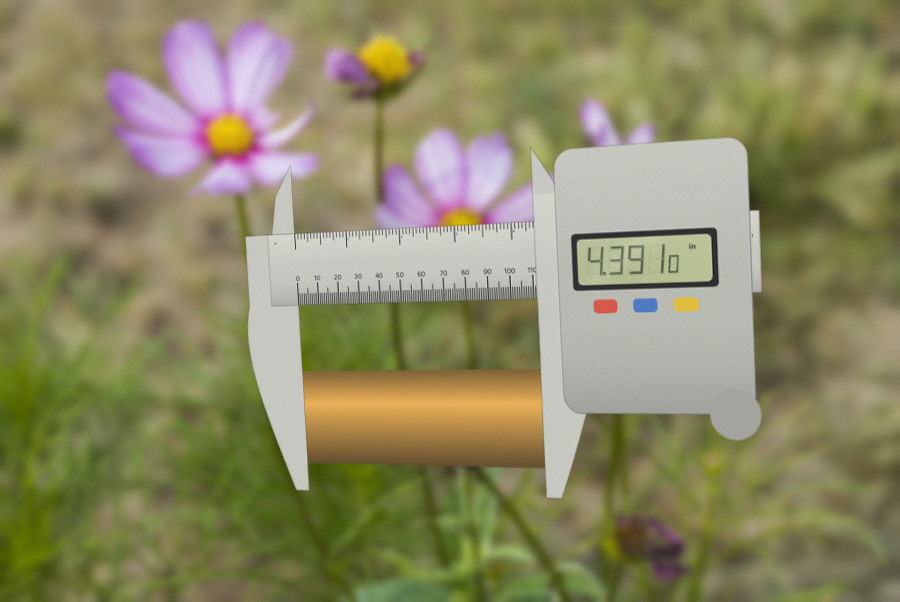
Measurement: 4.3910
